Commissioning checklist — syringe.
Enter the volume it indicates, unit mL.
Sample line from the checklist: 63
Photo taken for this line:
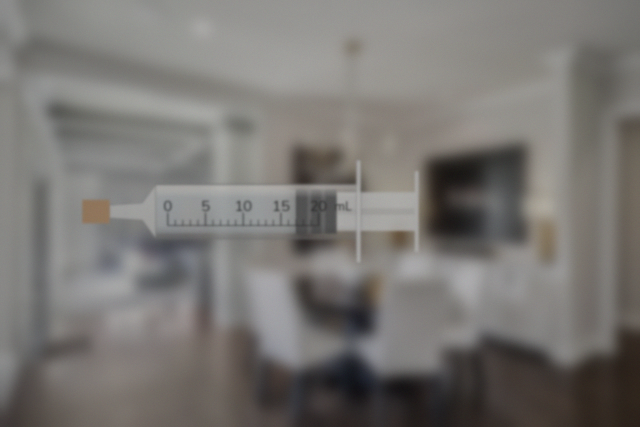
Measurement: 17
